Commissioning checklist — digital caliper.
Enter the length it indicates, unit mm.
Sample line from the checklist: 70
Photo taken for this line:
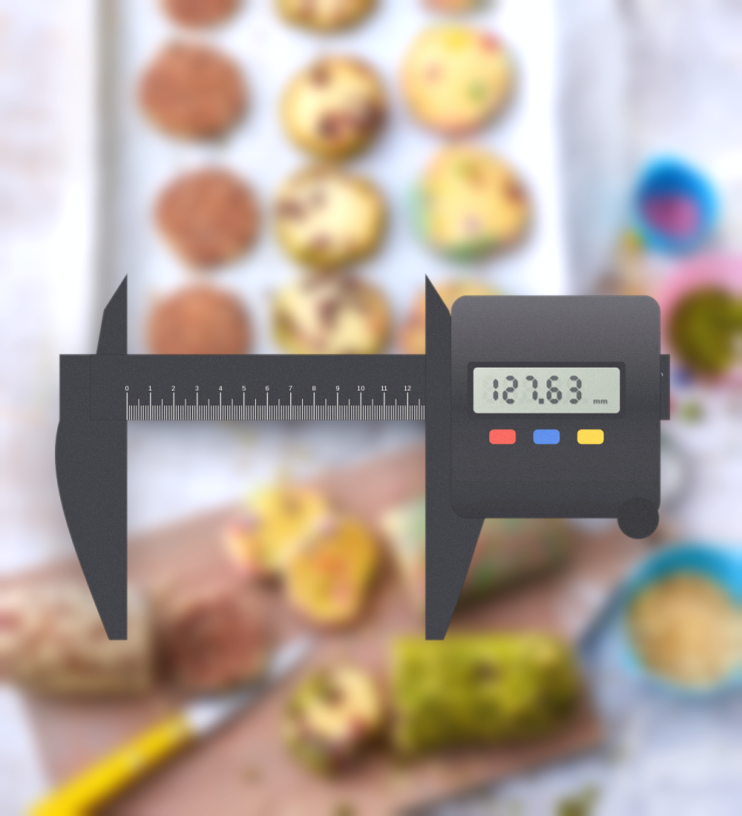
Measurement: 127.63
